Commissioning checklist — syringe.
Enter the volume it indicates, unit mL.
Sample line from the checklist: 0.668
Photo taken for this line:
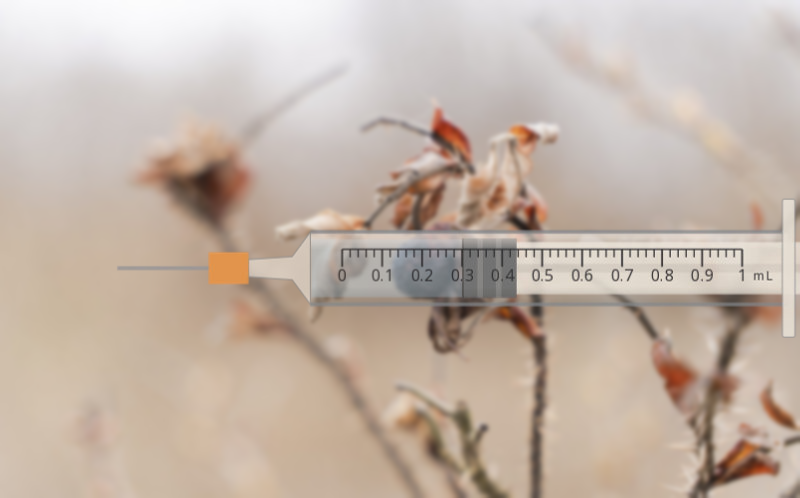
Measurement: 0.3
